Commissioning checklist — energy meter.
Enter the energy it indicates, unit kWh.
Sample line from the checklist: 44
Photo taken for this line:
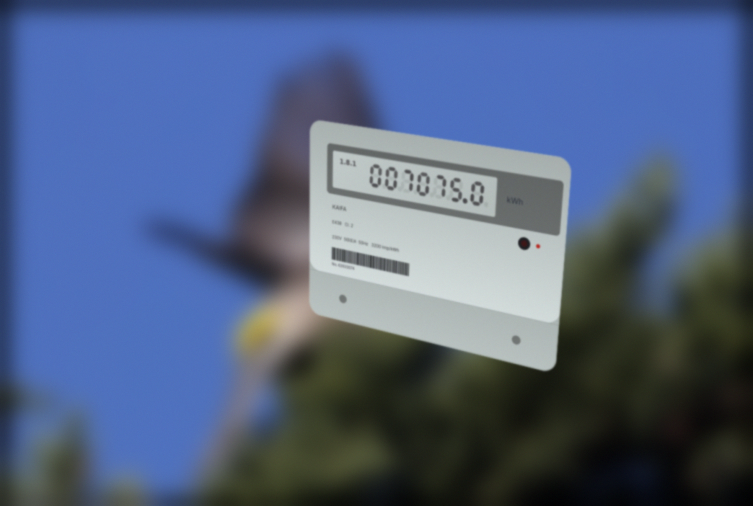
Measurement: 7075.0
